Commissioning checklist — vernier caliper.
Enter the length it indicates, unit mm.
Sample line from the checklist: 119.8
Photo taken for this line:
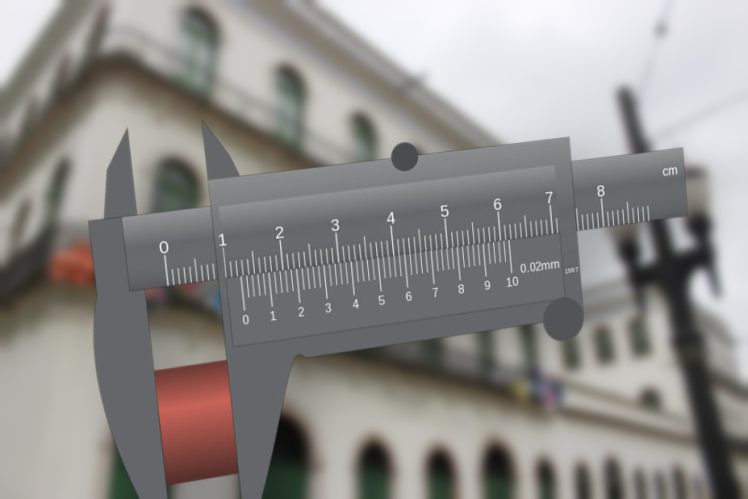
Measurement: 12.6
